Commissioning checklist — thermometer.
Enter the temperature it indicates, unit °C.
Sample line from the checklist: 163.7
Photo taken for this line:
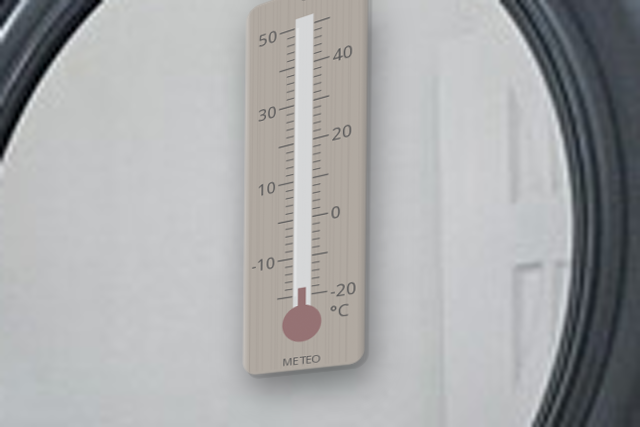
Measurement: -18
